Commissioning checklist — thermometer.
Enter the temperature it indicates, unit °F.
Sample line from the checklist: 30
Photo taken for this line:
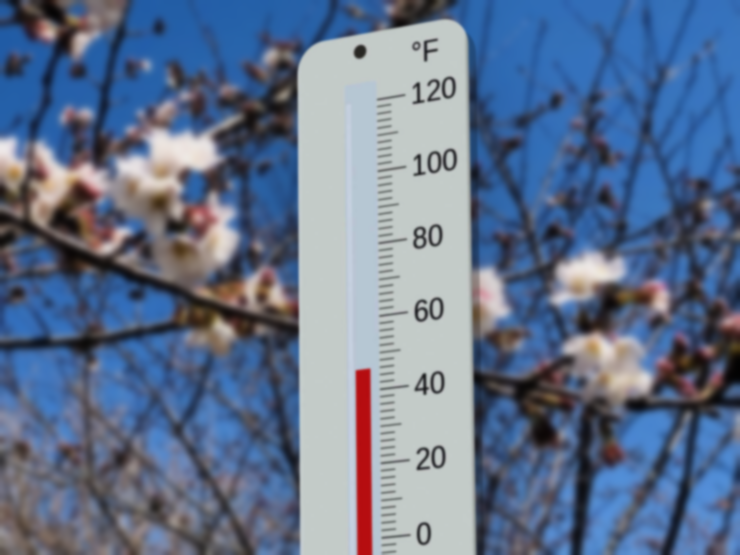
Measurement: 46
